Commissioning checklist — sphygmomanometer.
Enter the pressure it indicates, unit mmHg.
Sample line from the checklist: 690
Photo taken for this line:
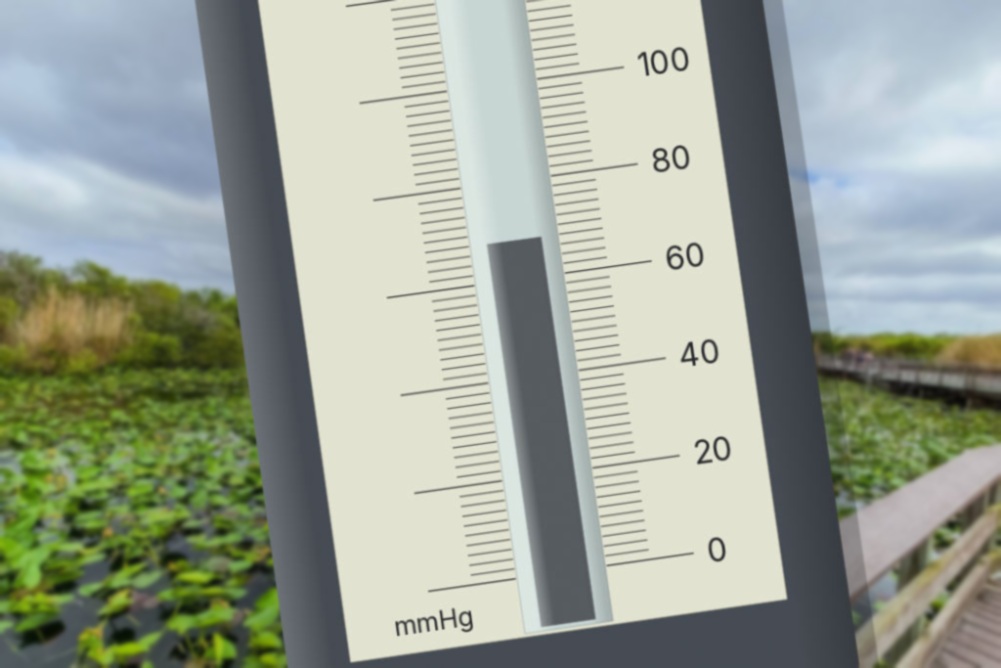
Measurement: 68
